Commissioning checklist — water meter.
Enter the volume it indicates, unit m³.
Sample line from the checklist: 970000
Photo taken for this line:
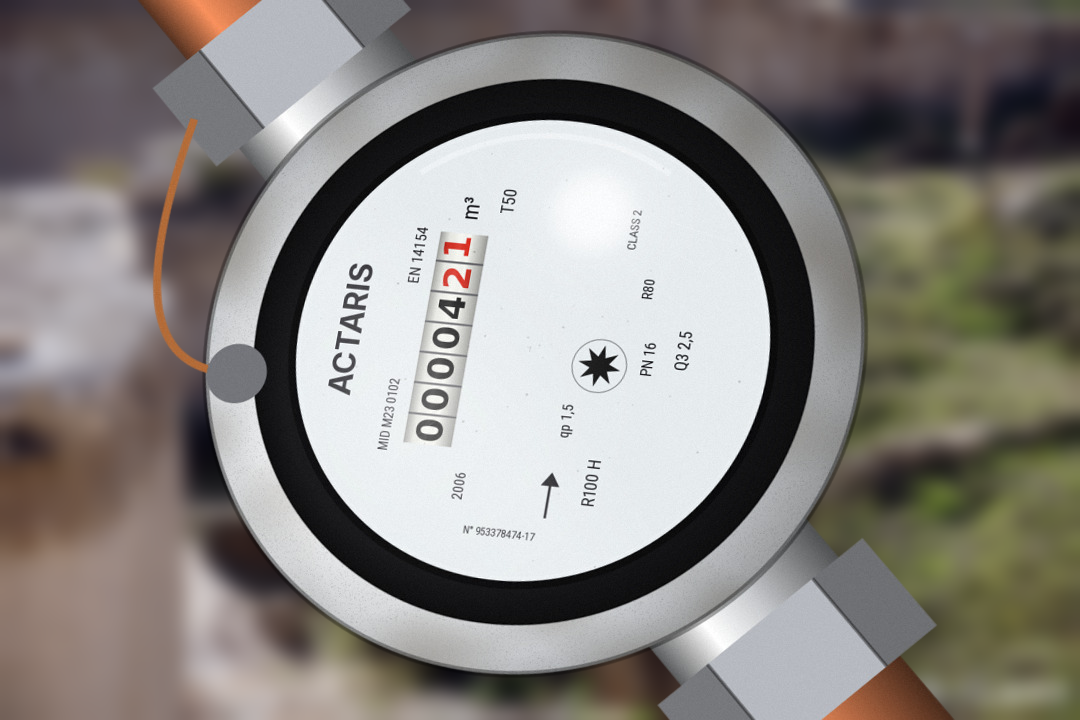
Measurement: 4.21
